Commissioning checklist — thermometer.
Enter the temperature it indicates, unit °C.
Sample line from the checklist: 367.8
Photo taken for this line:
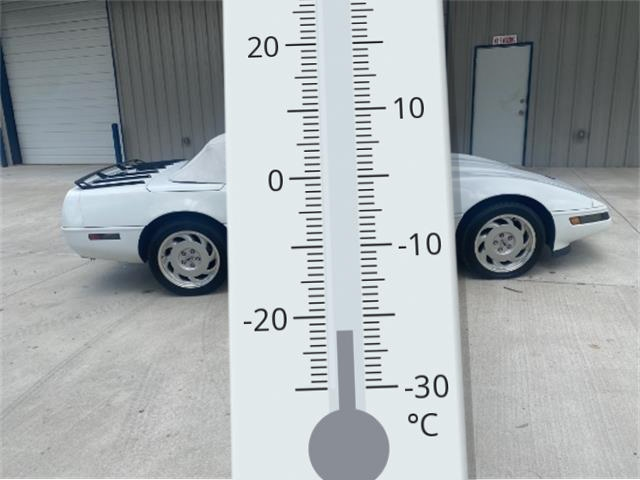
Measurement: -22
